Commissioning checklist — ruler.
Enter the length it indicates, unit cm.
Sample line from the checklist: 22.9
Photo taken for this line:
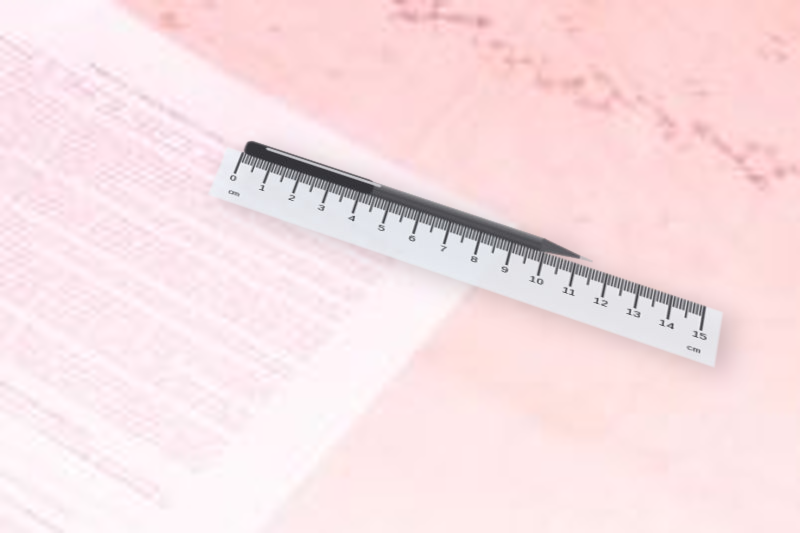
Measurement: 11.5
